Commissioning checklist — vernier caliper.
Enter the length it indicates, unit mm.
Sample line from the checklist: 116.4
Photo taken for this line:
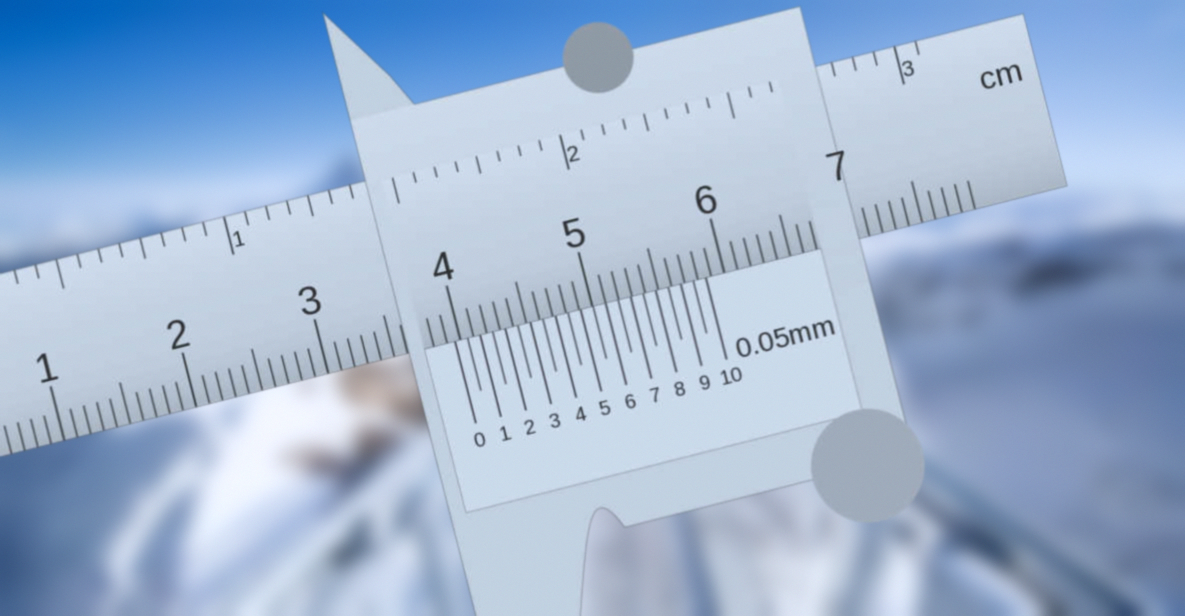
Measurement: 39.6
